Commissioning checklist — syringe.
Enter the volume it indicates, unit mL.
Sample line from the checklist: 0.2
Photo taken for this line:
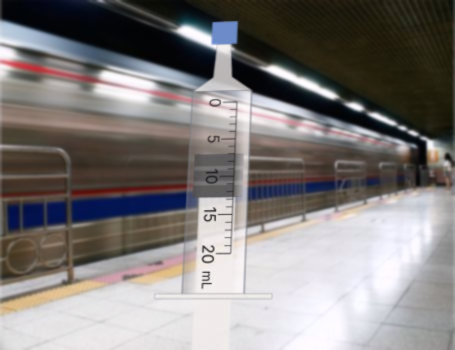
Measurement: 7
